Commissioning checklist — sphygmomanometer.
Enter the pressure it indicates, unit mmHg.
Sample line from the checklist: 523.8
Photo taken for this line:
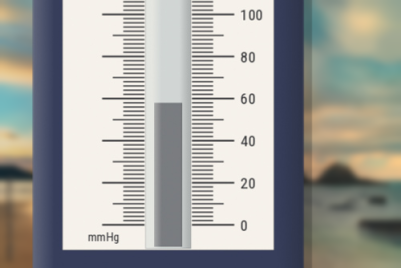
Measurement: 58
